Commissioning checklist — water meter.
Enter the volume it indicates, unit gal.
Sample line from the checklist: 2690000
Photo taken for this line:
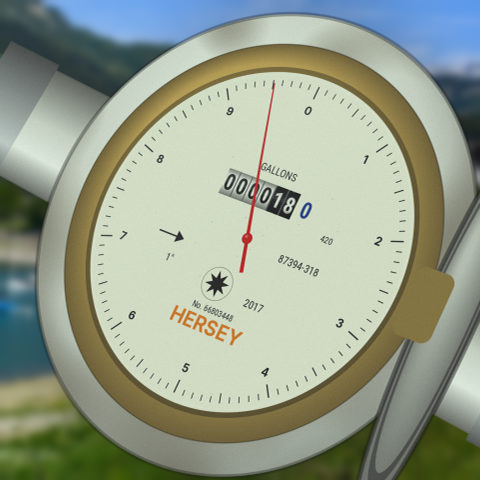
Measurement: 179.5
